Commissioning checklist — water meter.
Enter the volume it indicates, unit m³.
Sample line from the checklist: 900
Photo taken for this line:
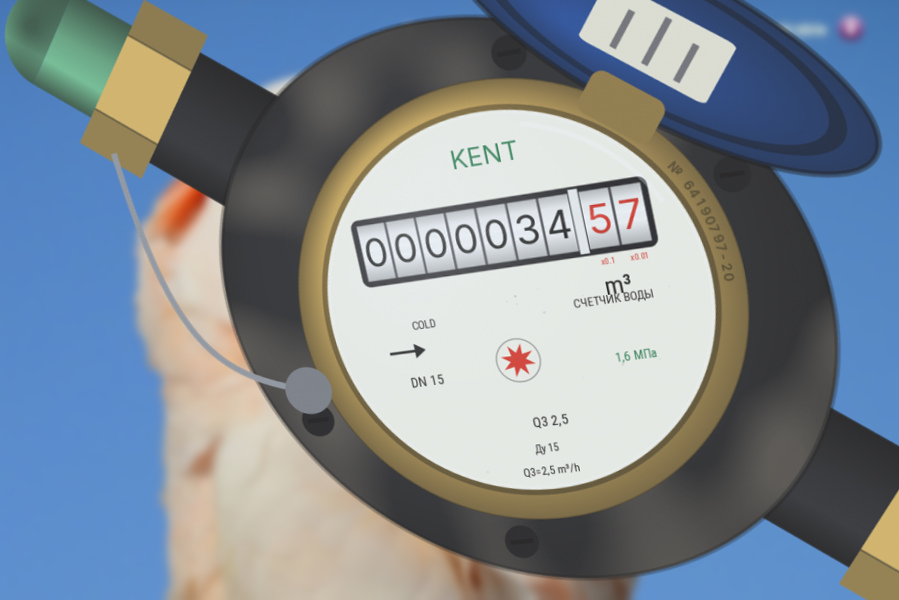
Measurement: 34.57
